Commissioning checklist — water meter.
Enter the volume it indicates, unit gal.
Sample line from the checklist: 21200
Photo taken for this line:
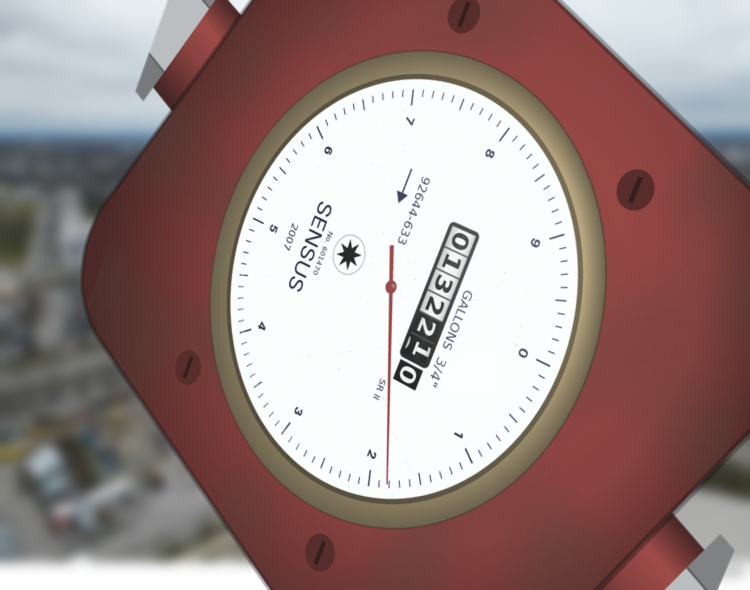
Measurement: 132211.8
